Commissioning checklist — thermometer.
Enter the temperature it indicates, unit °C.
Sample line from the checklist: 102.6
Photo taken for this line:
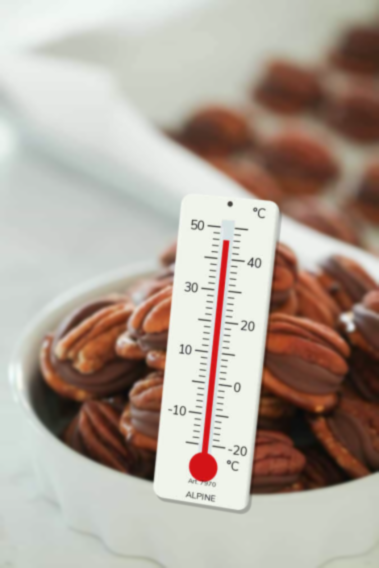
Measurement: 46
